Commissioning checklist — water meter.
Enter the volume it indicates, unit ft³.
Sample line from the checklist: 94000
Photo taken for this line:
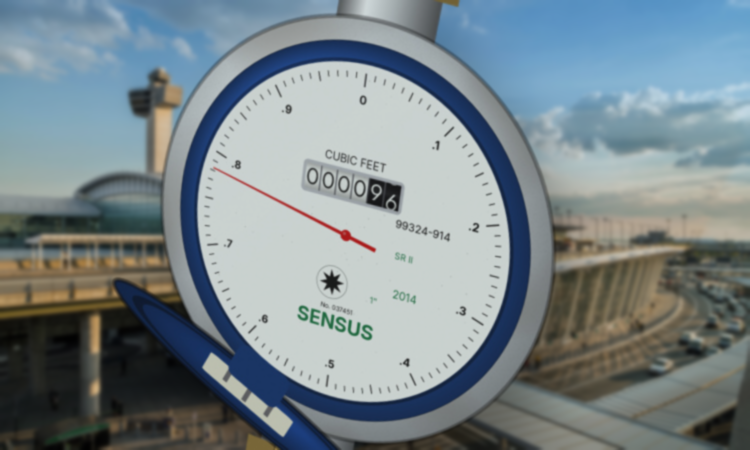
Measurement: 95.78
